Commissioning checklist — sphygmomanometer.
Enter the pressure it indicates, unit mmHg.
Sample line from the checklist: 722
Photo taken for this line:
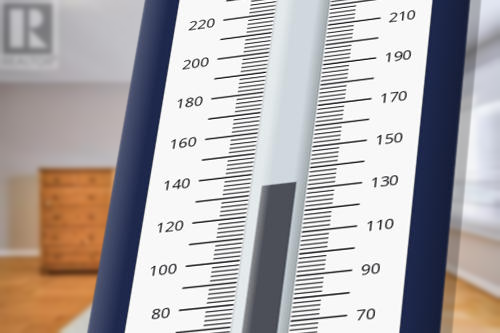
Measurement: 134
